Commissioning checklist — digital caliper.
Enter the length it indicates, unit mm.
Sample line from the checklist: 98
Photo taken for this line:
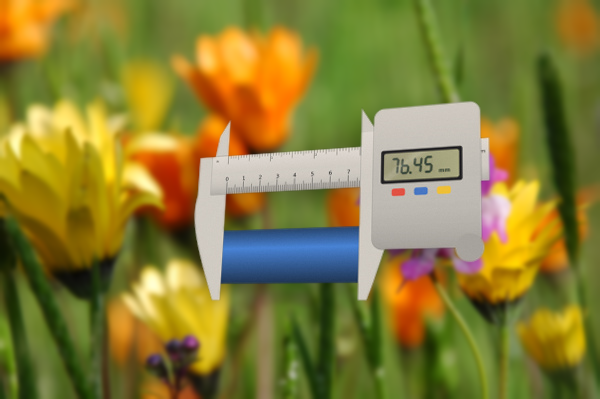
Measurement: 76.45
